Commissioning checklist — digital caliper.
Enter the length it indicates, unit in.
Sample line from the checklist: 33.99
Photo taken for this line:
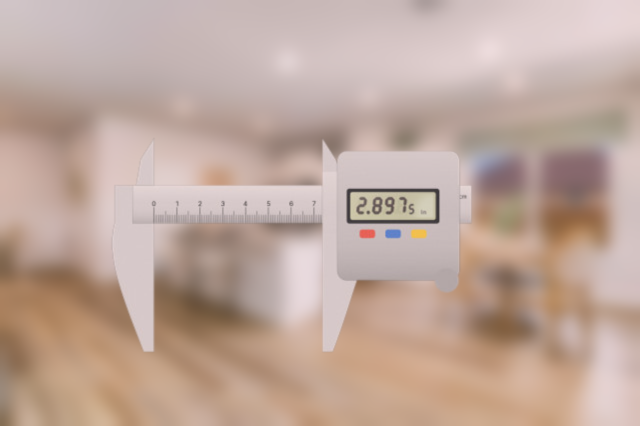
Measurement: 2.8975
